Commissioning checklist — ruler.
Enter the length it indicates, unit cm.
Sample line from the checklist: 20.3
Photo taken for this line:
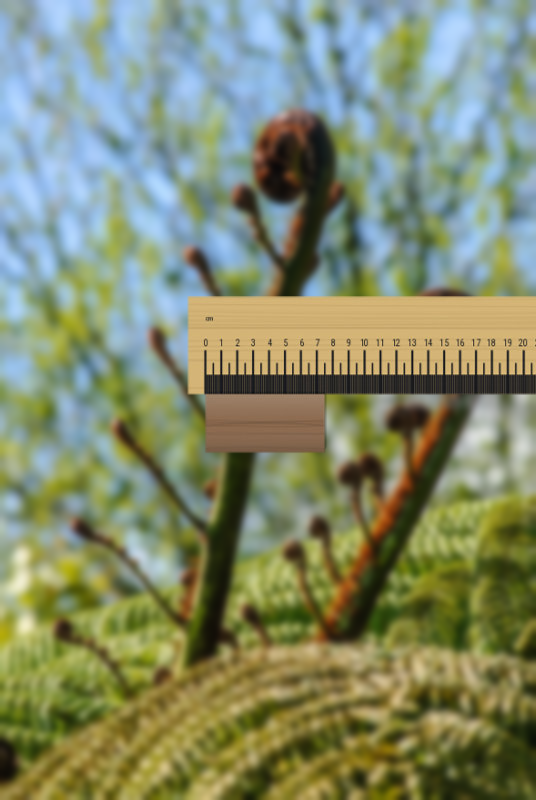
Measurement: 7.5
